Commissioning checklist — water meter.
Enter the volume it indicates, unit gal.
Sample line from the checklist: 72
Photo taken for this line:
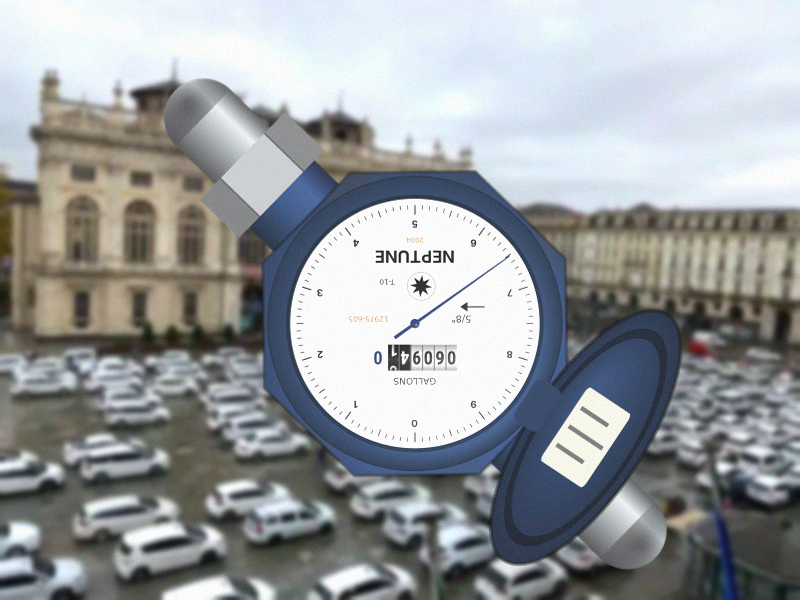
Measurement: 609406.5
